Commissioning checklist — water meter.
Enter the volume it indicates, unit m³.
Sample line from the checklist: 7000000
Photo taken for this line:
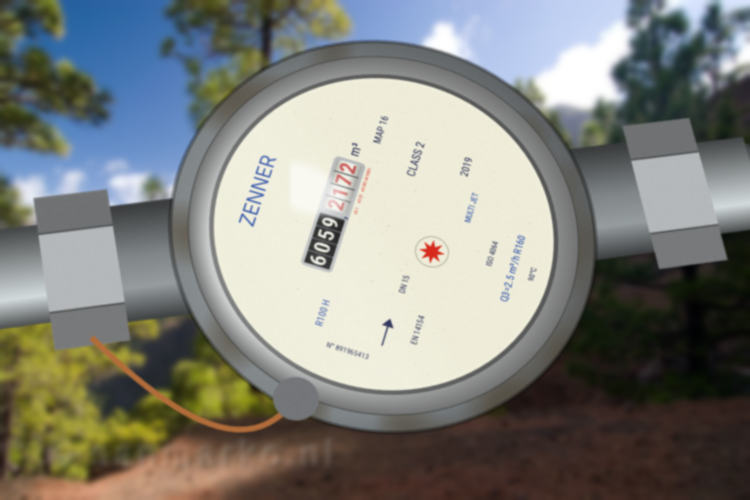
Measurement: 6059.2172
